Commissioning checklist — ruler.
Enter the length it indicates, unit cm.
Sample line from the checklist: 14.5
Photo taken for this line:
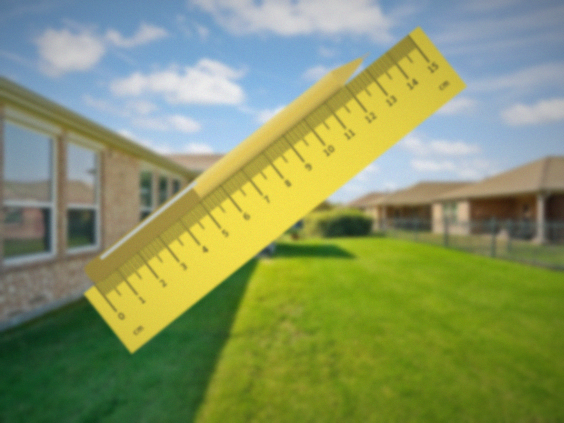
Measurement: 13.5
